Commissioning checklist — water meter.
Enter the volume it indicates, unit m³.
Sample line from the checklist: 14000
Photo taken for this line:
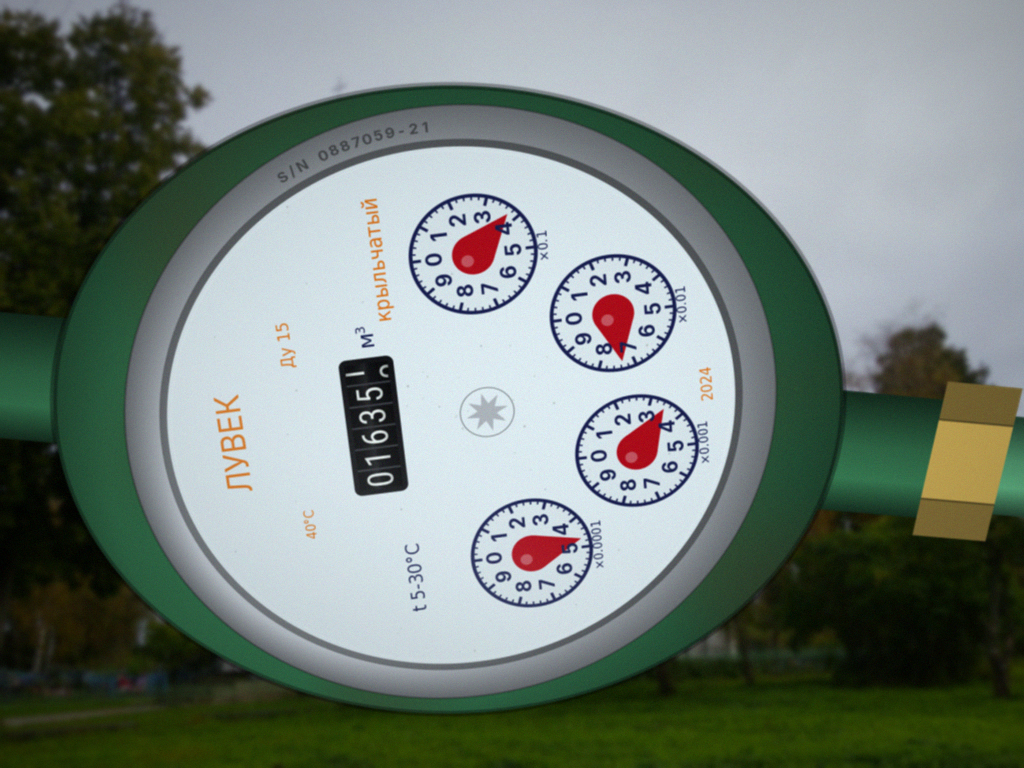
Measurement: 16351.3734
